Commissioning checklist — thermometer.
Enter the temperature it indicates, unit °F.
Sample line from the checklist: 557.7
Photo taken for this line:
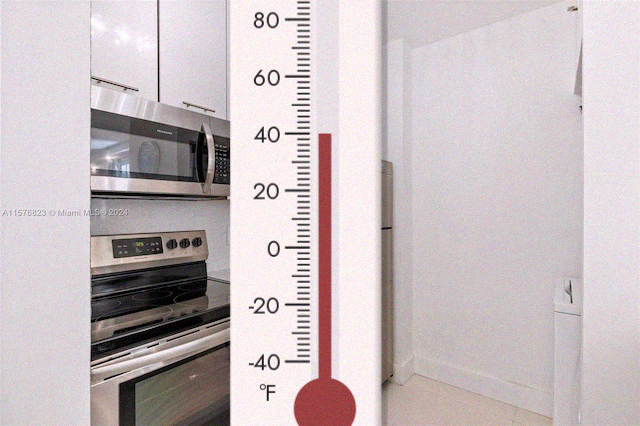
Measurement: 40
